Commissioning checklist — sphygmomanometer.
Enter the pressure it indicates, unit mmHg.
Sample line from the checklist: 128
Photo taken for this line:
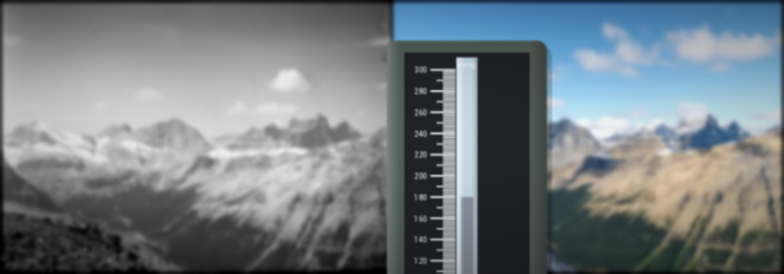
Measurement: 180
